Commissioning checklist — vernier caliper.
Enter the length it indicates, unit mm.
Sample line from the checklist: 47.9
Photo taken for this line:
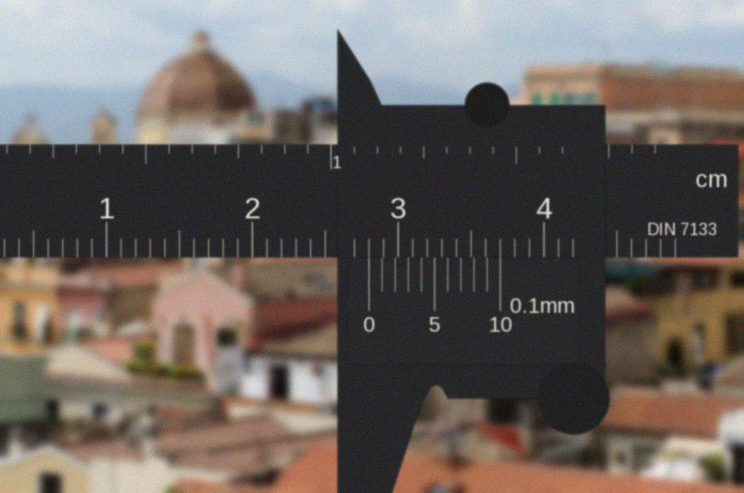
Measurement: 28.0
